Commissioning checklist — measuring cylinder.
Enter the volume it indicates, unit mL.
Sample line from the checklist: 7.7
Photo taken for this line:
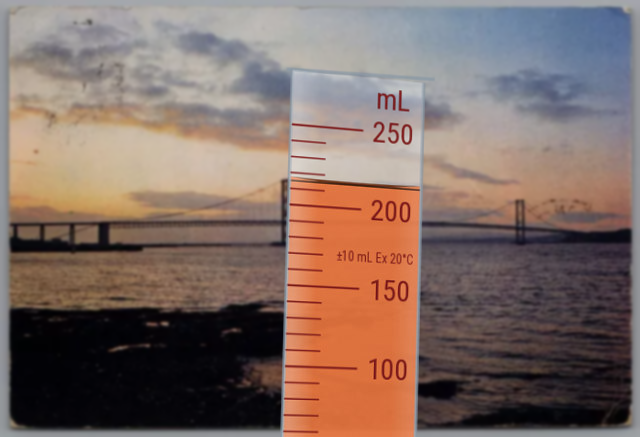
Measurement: 215
